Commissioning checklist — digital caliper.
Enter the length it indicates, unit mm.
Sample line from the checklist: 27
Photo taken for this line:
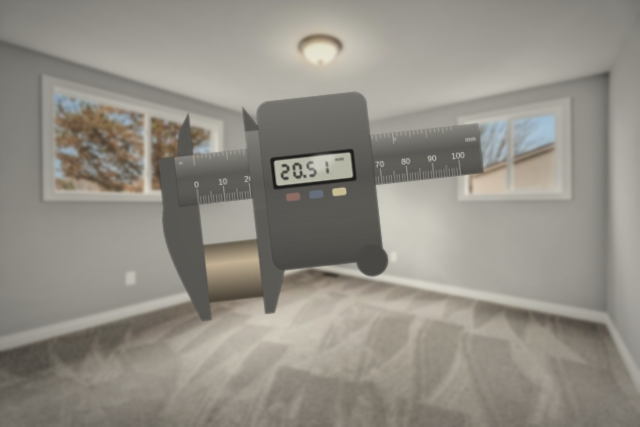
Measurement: 20.51
